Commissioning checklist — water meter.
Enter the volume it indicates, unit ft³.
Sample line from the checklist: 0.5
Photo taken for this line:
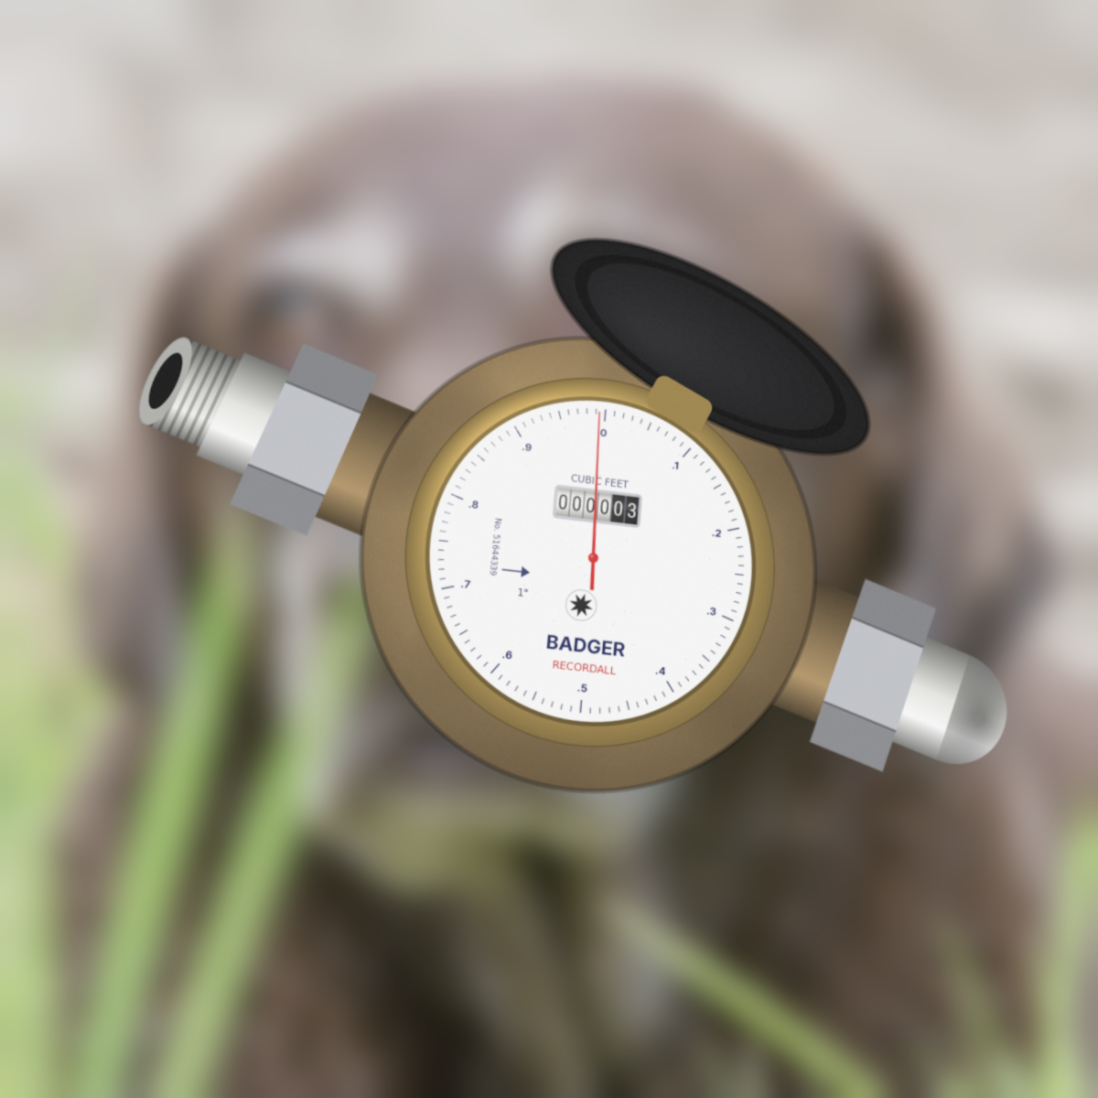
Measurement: 2.99
